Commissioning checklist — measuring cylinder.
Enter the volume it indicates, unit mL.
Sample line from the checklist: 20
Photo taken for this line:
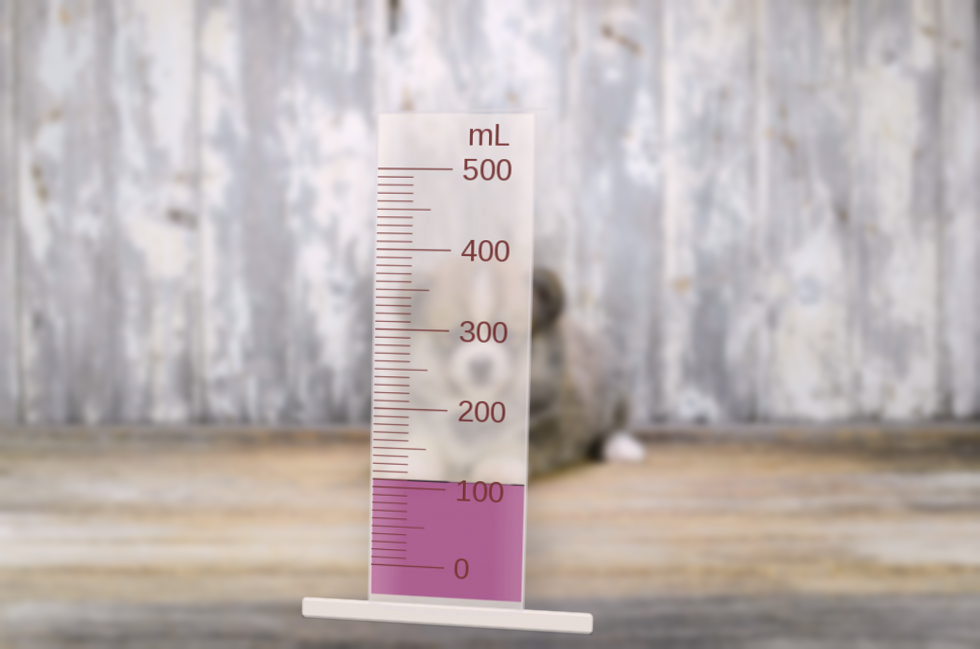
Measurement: 110
